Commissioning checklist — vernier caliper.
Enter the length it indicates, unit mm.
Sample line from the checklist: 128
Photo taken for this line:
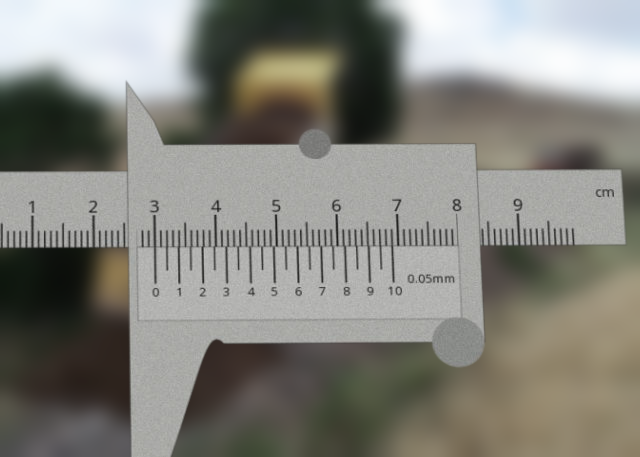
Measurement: 30.0
